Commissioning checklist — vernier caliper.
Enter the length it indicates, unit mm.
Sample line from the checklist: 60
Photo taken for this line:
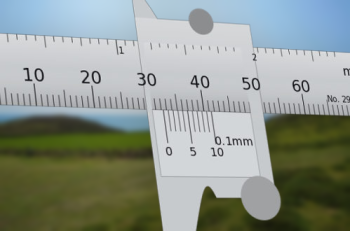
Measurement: 32.4
